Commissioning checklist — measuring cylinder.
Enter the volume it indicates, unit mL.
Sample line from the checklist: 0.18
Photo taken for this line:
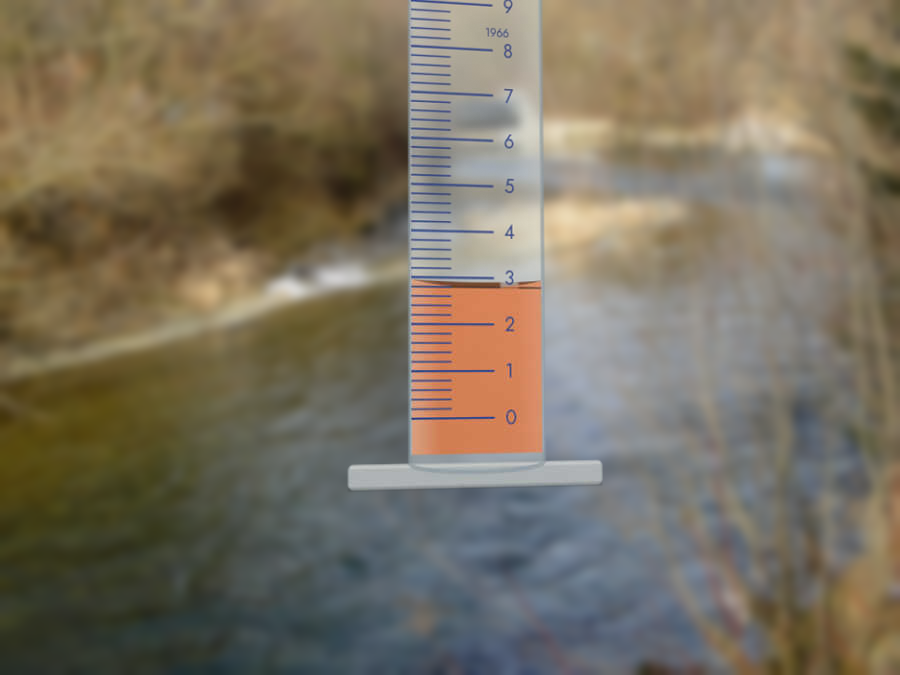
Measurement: 2.8
